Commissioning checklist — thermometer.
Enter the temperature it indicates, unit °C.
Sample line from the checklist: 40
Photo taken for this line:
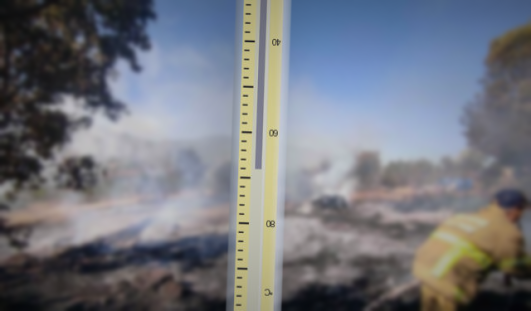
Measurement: 68
